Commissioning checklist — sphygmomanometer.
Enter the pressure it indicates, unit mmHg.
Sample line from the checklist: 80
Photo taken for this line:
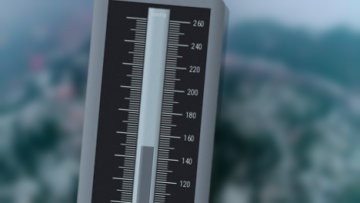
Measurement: 150
